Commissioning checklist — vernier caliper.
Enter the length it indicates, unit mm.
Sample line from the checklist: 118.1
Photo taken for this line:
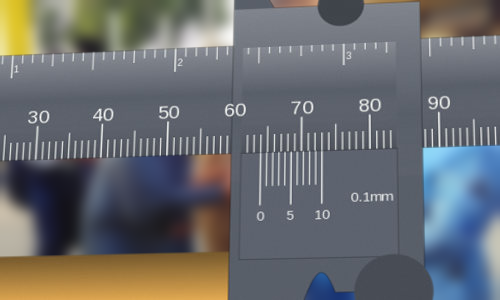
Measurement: 64.0
